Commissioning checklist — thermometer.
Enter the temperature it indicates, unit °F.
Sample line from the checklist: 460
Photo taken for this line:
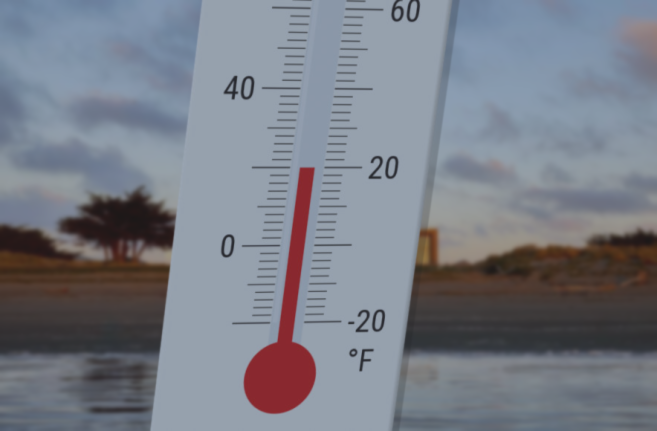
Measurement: 20
